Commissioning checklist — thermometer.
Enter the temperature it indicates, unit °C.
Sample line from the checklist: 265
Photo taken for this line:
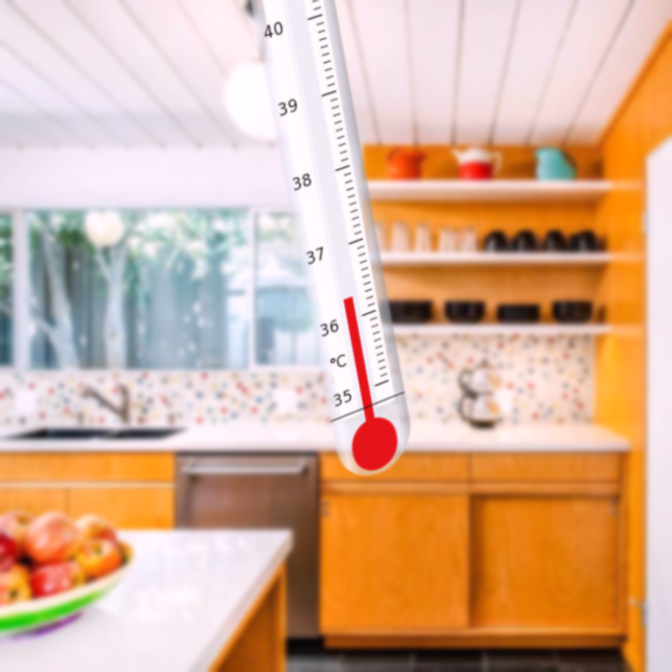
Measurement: 36.3
